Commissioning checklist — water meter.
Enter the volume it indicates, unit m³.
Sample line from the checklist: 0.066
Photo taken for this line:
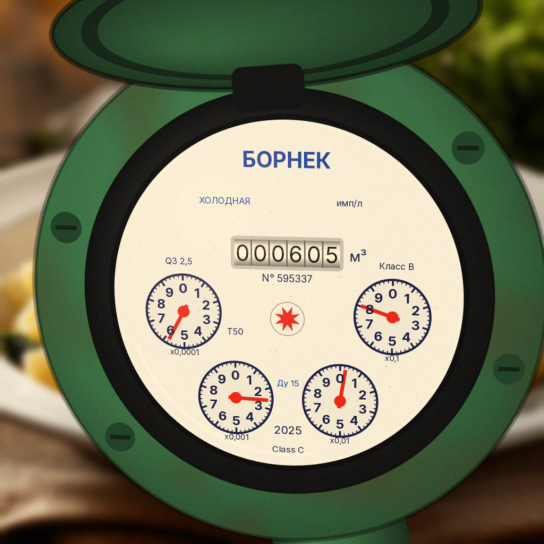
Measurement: 605.8025
